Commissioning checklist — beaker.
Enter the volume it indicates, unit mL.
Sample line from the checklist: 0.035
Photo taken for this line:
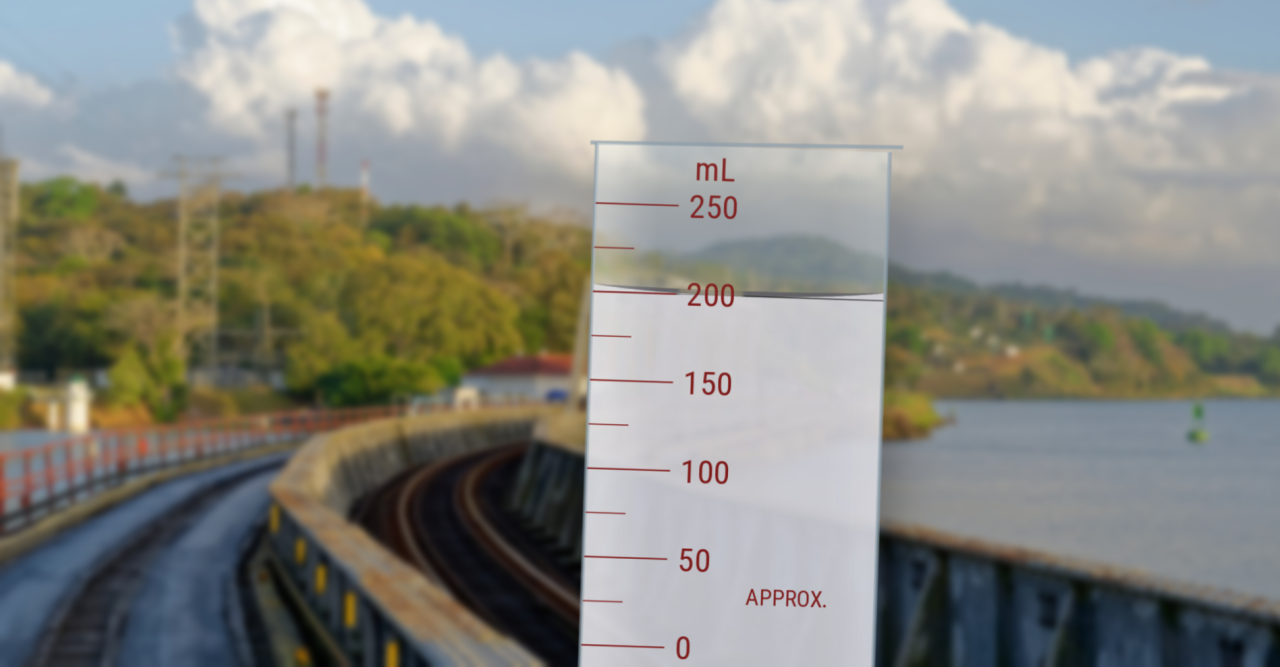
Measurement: 200
